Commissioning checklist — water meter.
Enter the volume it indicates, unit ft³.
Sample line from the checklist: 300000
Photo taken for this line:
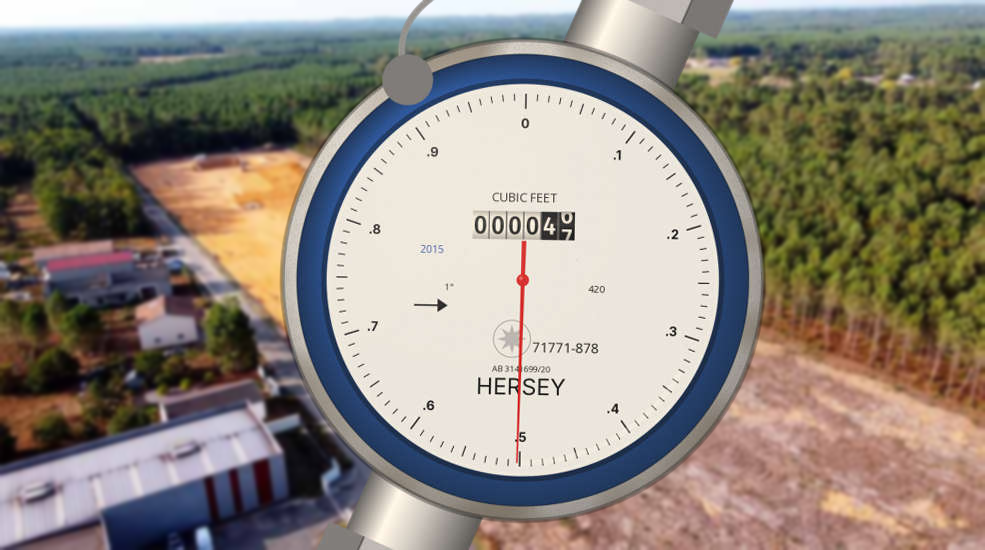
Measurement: 46.50
